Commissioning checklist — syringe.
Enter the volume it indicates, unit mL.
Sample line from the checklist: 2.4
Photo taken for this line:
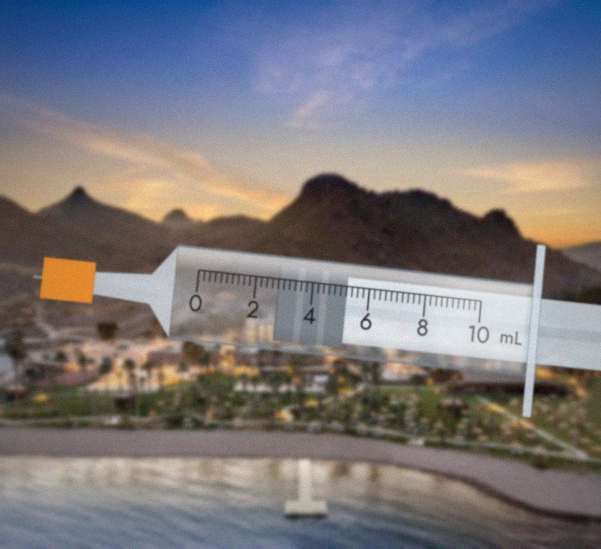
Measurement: 2.8
